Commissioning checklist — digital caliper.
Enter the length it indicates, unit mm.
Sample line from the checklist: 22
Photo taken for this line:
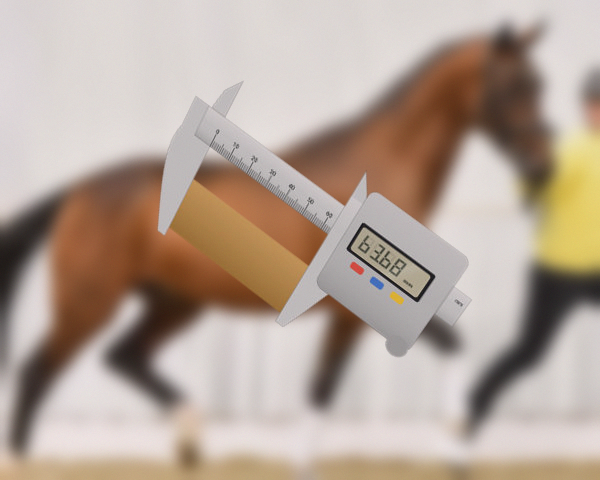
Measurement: 63.68
